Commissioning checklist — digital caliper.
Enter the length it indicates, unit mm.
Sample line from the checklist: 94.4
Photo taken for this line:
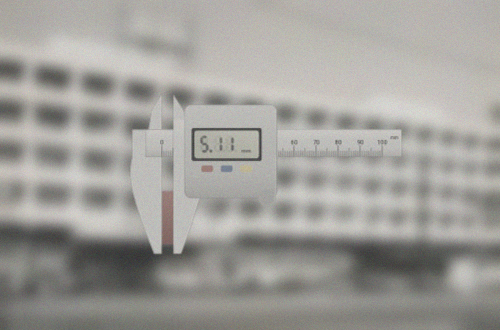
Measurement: 5.11
